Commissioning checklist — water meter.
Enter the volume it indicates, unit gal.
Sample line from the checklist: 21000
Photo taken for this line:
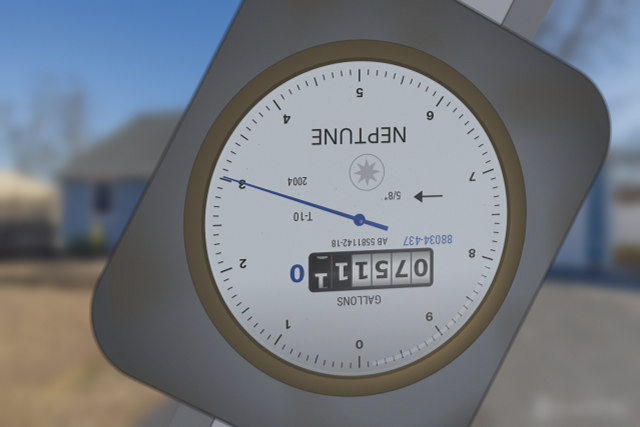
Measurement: 751113.0
